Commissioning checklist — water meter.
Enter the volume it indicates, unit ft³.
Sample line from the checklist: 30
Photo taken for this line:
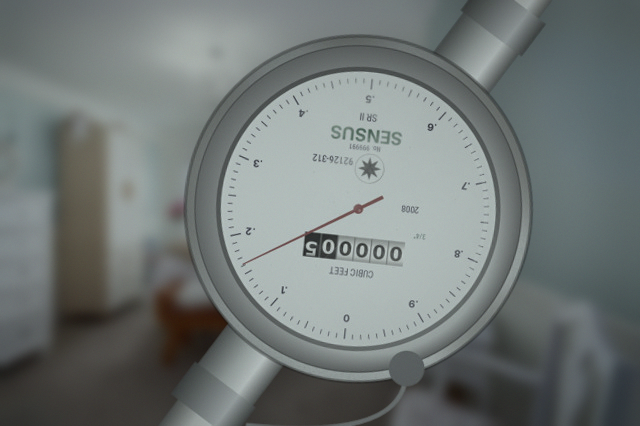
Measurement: 5.16
